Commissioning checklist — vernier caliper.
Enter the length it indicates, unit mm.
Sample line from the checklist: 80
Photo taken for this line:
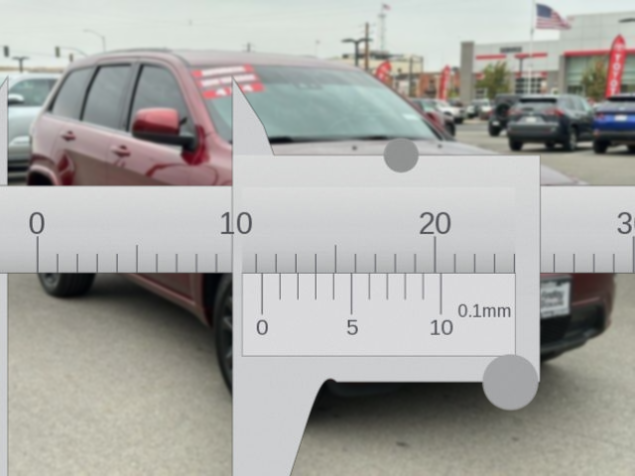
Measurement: 11.3
